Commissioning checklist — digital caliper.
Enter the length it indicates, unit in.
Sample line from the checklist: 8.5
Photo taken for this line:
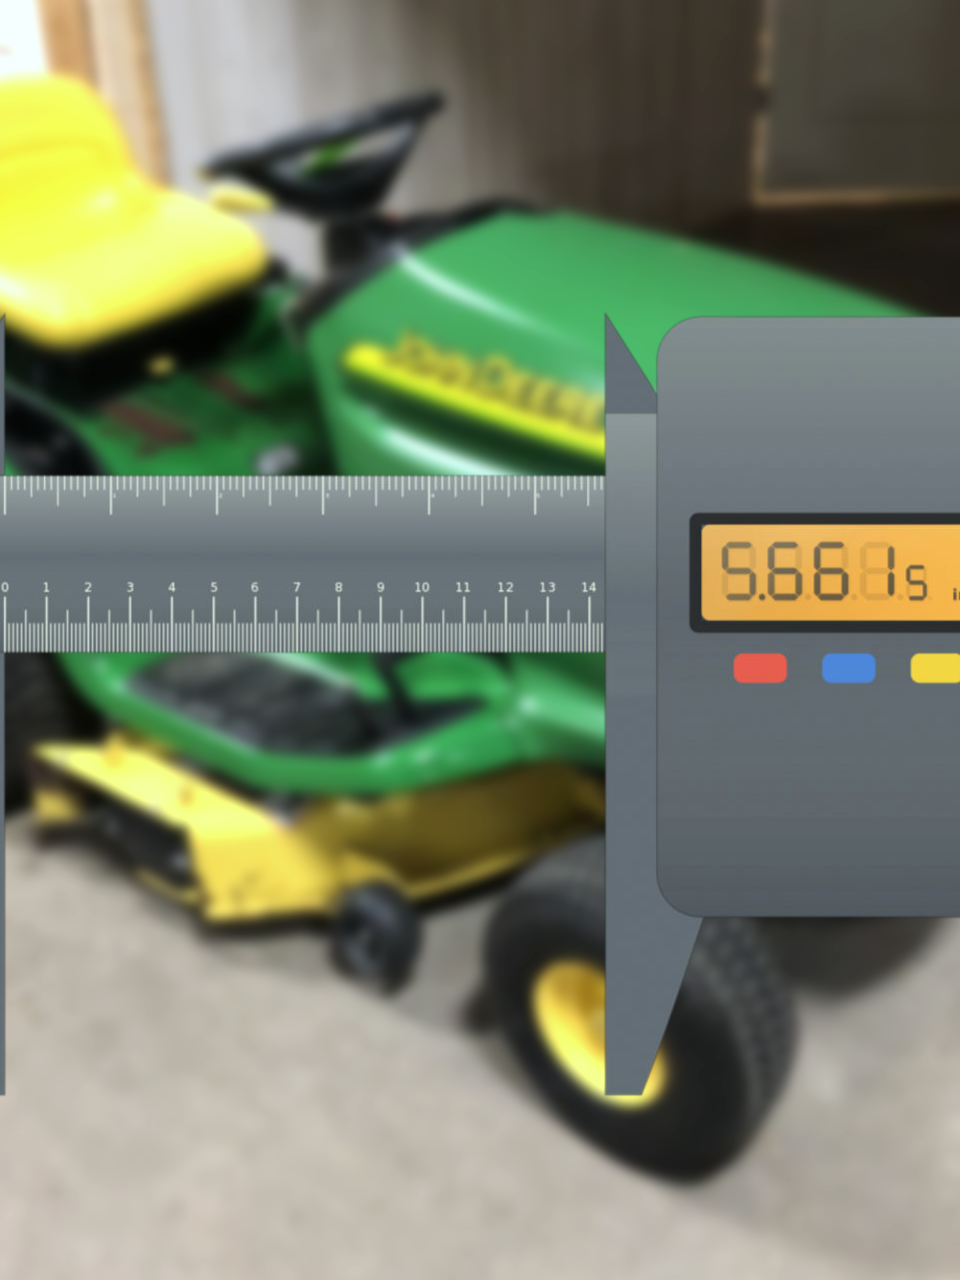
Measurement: 5.6615
